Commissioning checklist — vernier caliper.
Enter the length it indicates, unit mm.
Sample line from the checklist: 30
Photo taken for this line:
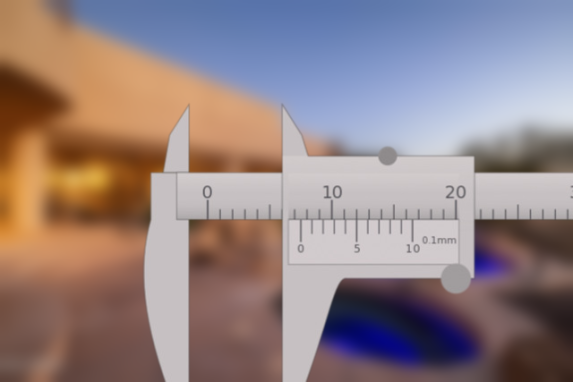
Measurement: 7.5
